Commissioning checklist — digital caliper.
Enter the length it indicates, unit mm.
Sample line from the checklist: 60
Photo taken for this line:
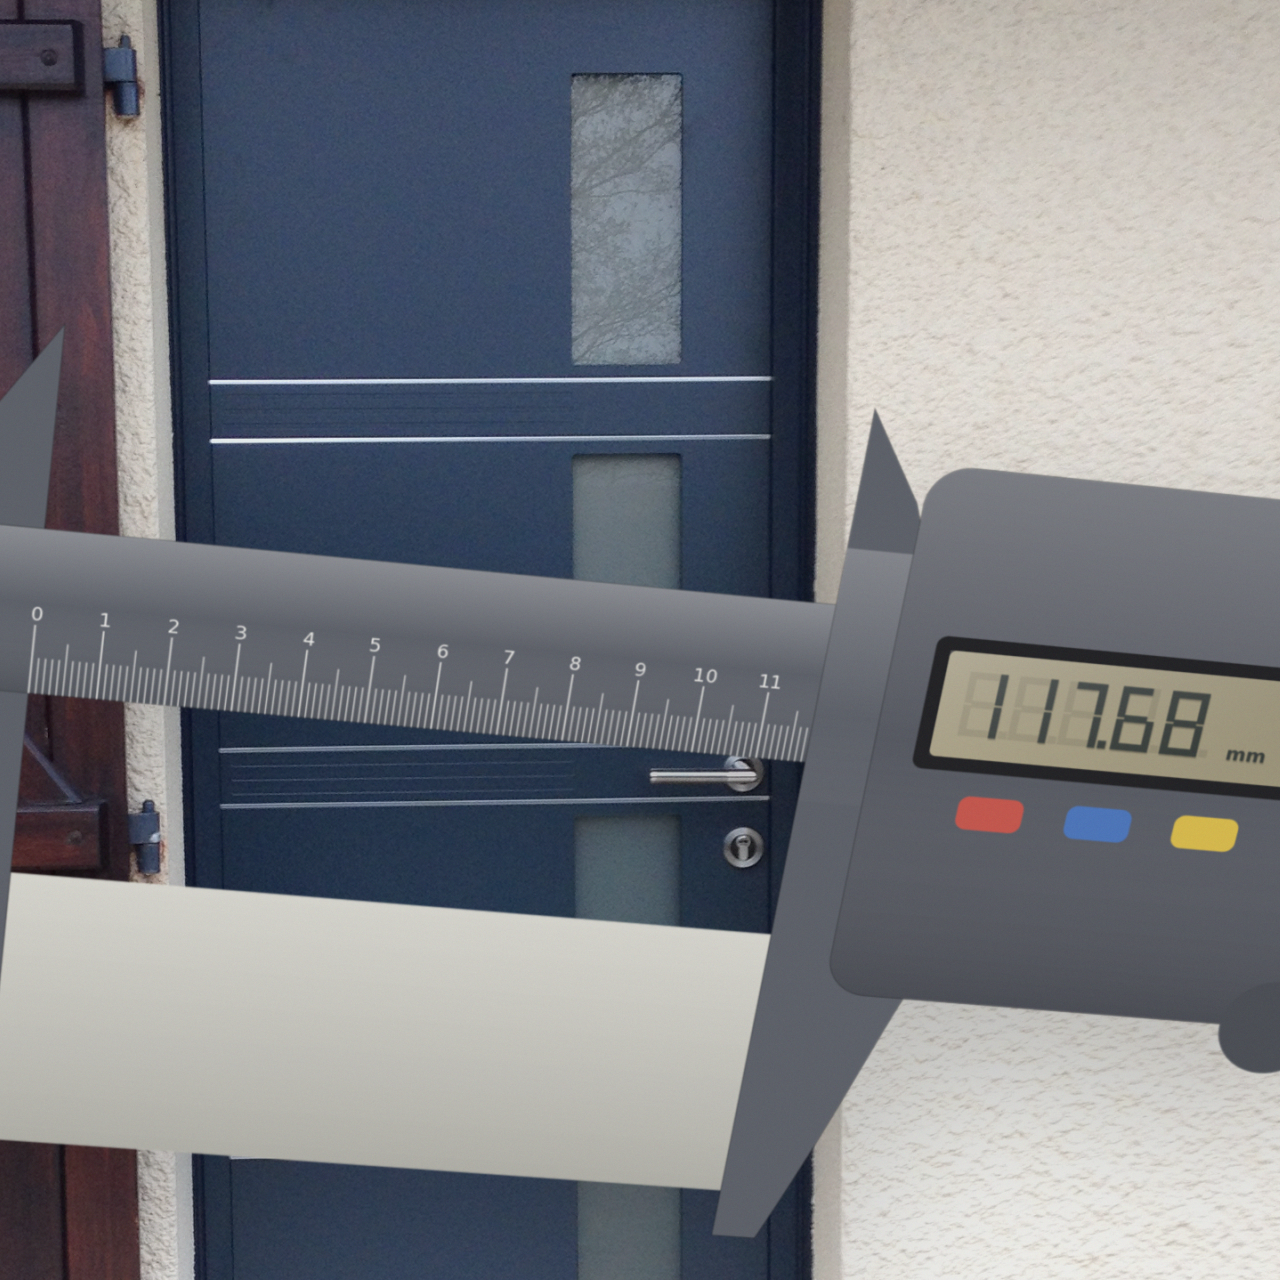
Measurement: 117.68
